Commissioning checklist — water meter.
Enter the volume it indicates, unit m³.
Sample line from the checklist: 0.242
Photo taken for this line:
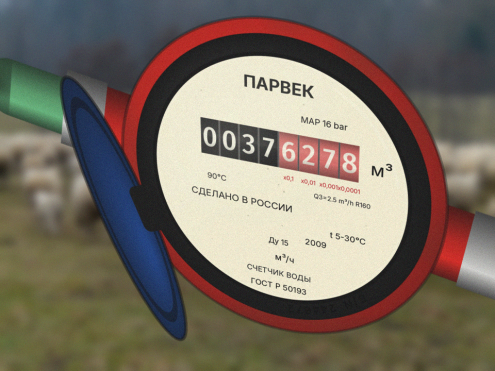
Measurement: 37.6278
